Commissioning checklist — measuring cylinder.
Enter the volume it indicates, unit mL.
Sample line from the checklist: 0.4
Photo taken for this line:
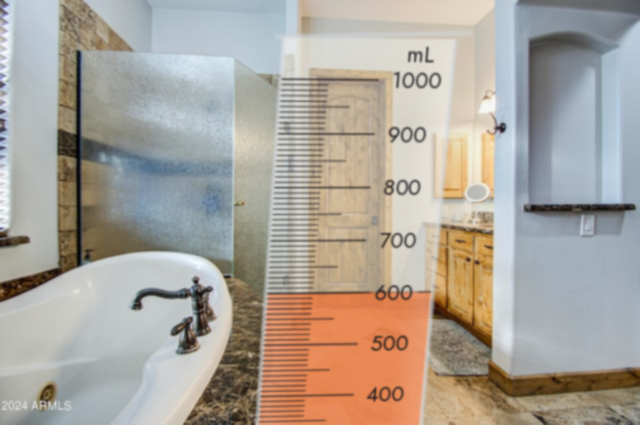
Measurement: 600
